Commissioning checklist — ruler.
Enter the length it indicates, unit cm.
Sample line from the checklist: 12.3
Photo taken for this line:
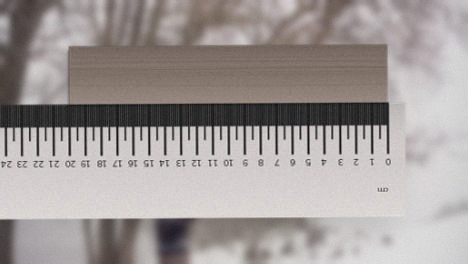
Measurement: 20
